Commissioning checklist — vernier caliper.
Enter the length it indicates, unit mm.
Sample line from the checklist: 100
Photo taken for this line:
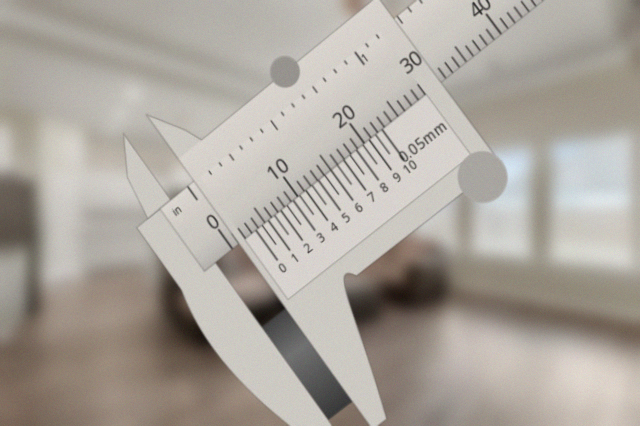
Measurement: 3.6
